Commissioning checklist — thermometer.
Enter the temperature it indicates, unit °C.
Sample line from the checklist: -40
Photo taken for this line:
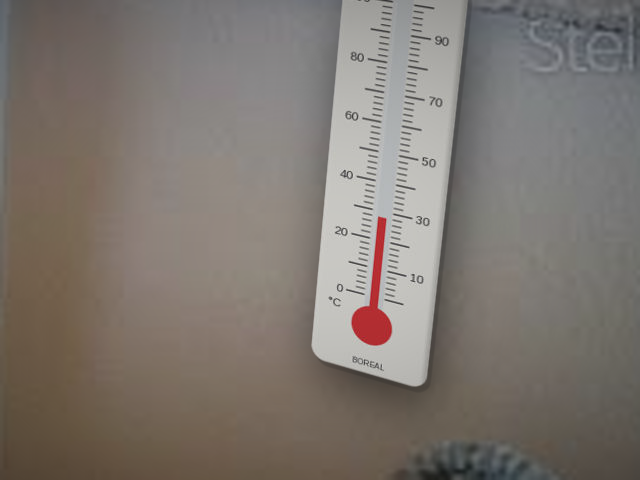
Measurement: 28
